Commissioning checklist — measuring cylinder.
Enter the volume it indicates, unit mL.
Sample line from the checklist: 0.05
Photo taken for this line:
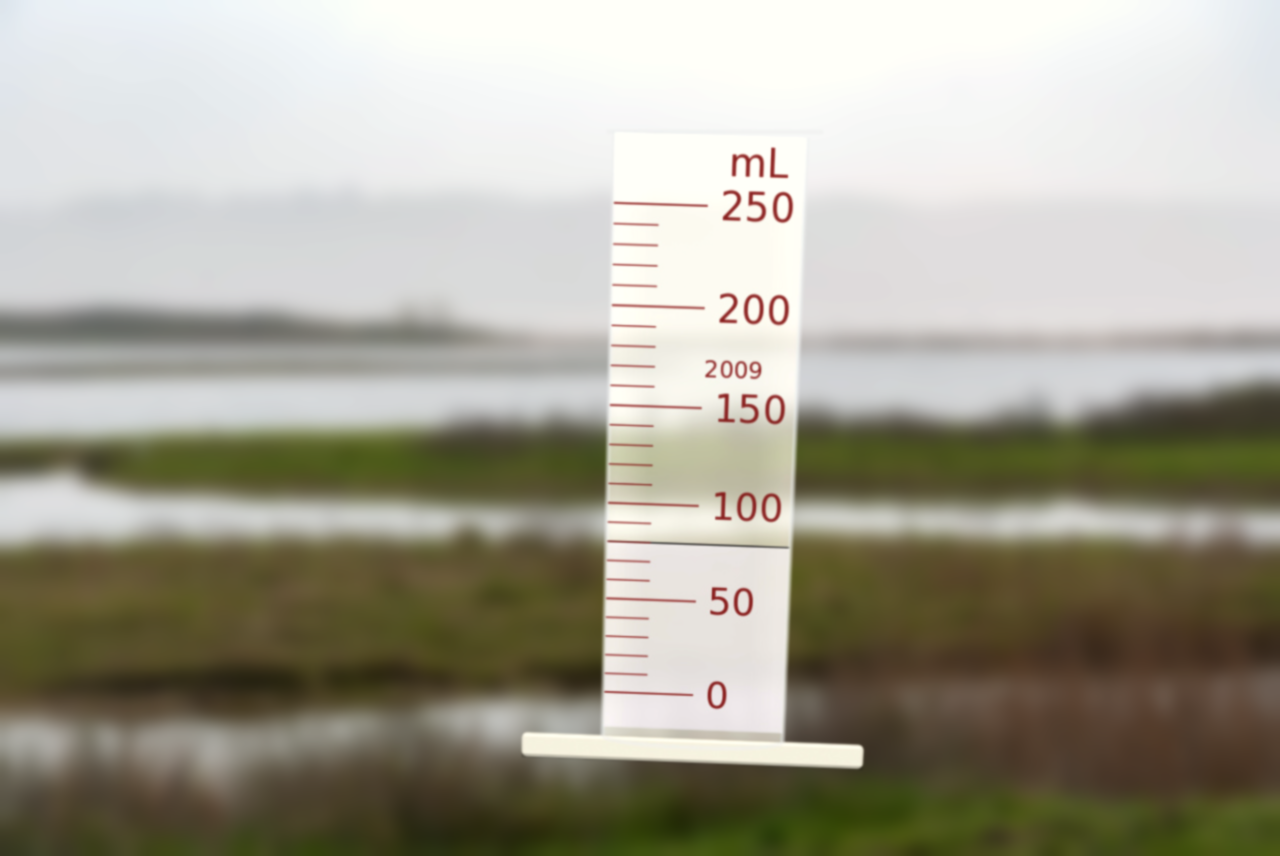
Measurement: 80
